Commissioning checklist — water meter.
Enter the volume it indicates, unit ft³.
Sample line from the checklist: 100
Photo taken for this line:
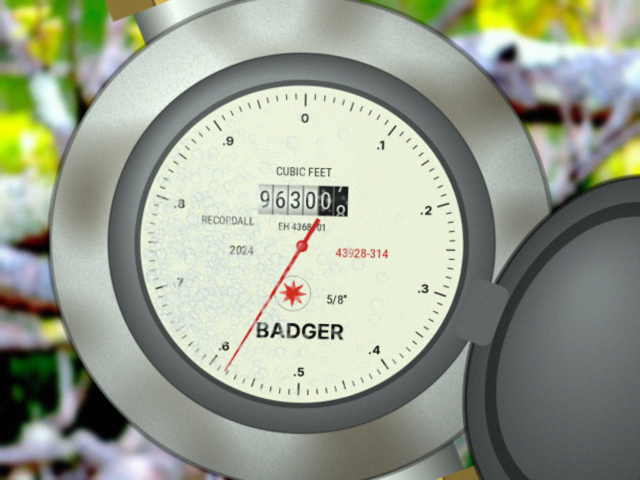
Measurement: 963007.58
